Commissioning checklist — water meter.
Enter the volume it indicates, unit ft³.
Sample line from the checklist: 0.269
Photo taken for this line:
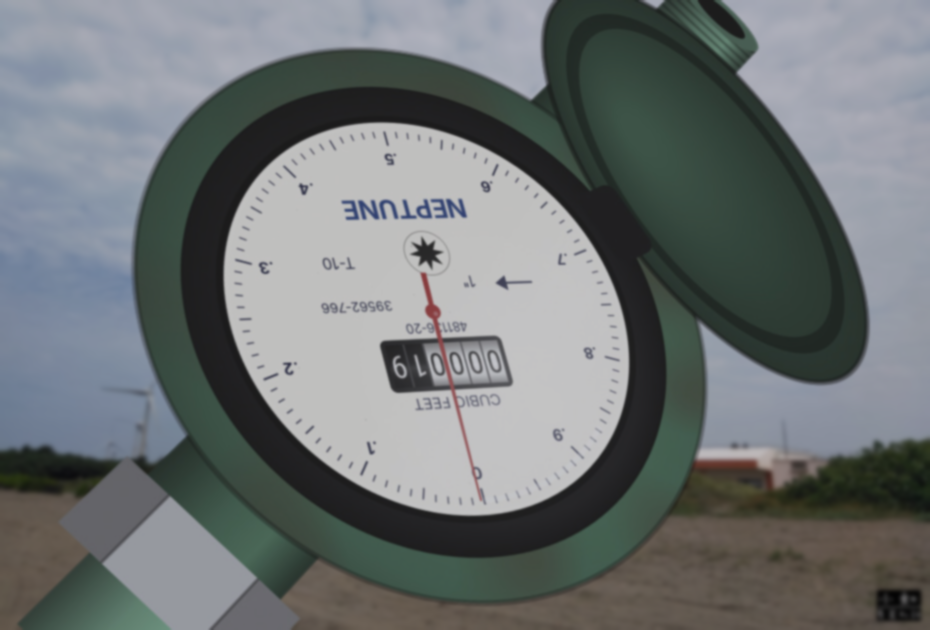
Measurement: 19.00
